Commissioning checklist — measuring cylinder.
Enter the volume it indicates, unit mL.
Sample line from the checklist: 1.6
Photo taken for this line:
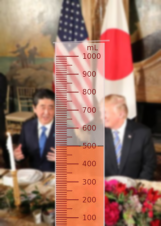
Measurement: 500
